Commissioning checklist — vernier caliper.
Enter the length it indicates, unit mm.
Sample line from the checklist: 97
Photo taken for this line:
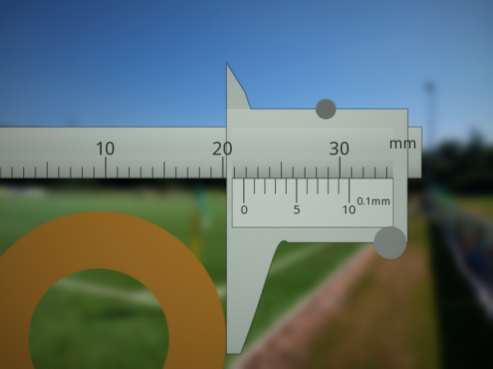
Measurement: 21.8
